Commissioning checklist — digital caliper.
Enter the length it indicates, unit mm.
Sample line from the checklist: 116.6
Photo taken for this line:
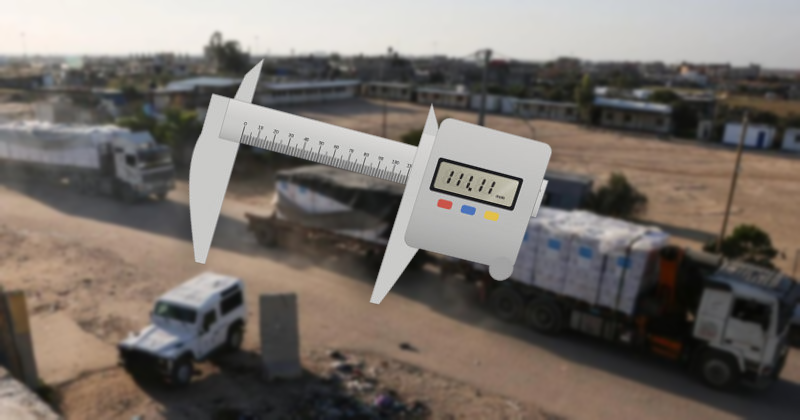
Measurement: 111.11
